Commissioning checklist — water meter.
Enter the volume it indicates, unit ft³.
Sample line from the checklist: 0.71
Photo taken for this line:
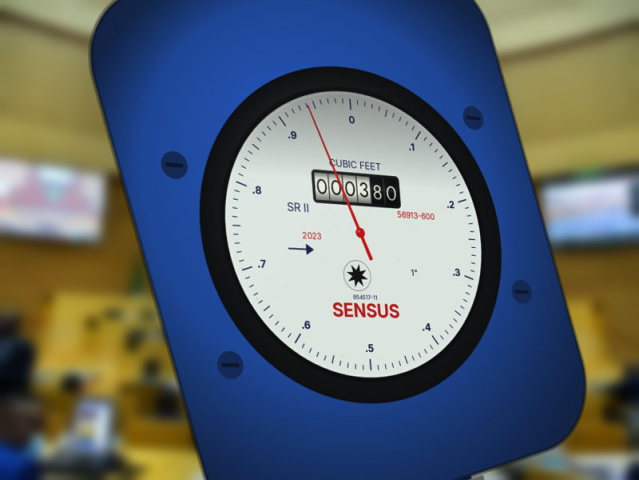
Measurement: 379.94
